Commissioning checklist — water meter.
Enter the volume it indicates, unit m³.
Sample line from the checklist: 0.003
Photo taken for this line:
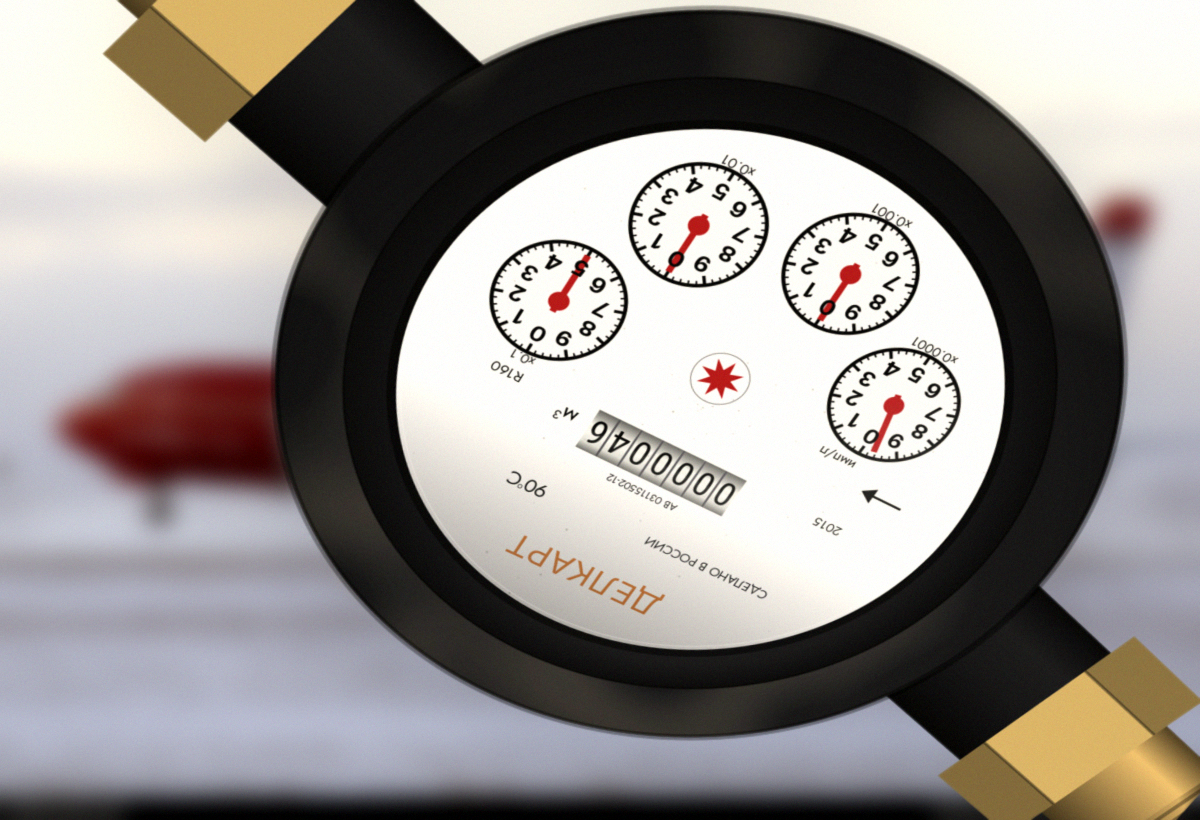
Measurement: 46.4999
